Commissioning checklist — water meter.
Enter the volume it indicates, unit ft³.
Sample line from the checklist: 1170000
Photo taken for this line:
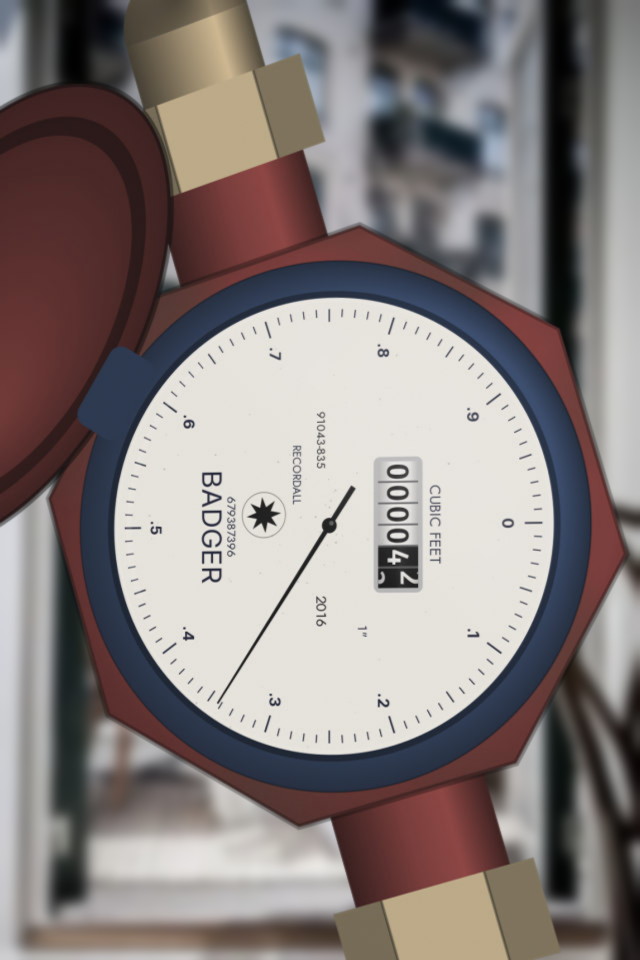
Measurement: 42.34
